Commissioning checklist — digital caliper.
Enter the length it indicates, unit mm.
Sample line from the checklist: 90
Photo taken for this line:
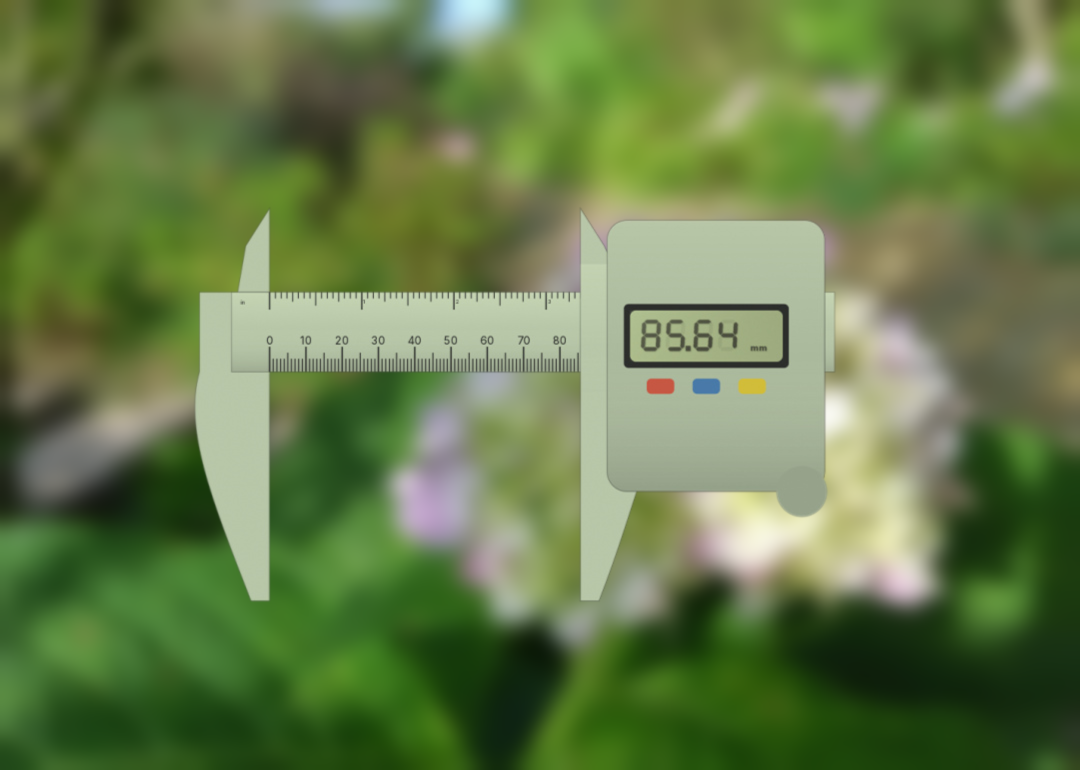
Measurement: 85.64
